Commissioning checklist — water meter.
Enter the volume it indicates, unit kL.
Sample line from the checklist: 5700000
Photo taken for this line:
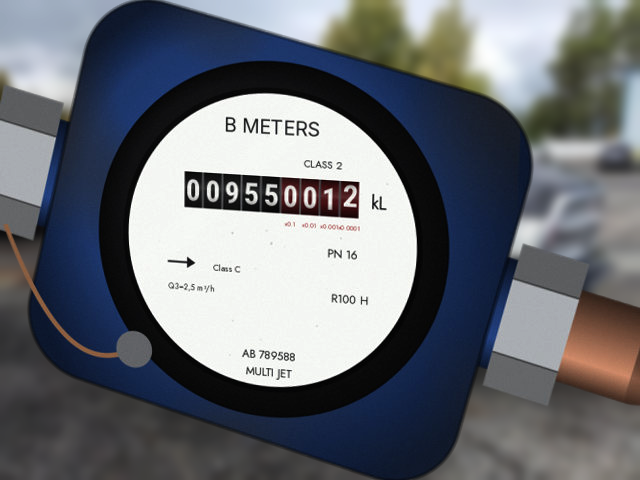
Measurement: 955.0012
